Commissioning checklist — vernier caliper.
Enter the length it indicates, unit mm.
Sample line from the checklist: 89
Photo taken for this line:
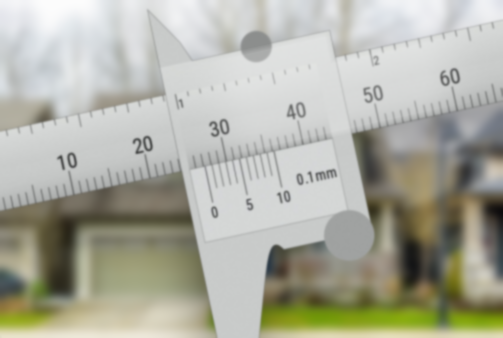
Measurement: 27.2
